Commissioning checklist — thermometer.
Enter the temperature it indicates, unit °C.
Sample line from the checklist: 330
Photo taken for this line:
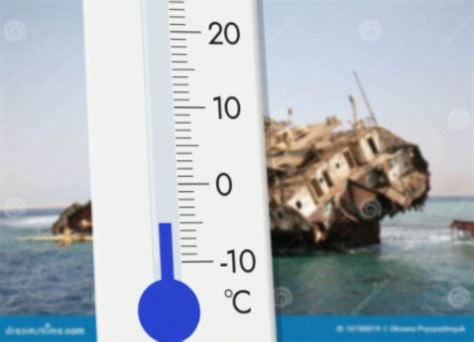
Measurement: -5
